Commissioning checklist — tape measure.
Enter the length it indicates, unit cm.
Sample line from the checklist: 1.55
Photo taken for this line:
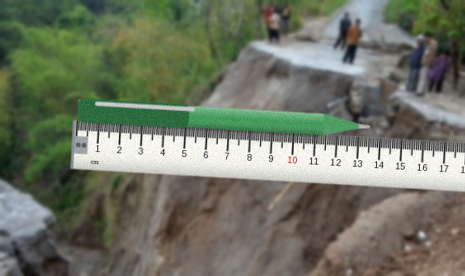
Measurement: 13.5
